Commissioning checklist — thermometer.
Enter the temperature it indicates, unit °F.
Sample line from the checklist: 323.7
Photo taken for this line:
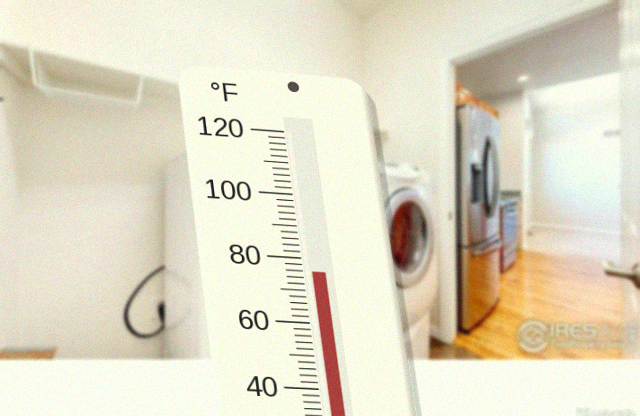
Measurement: 76
